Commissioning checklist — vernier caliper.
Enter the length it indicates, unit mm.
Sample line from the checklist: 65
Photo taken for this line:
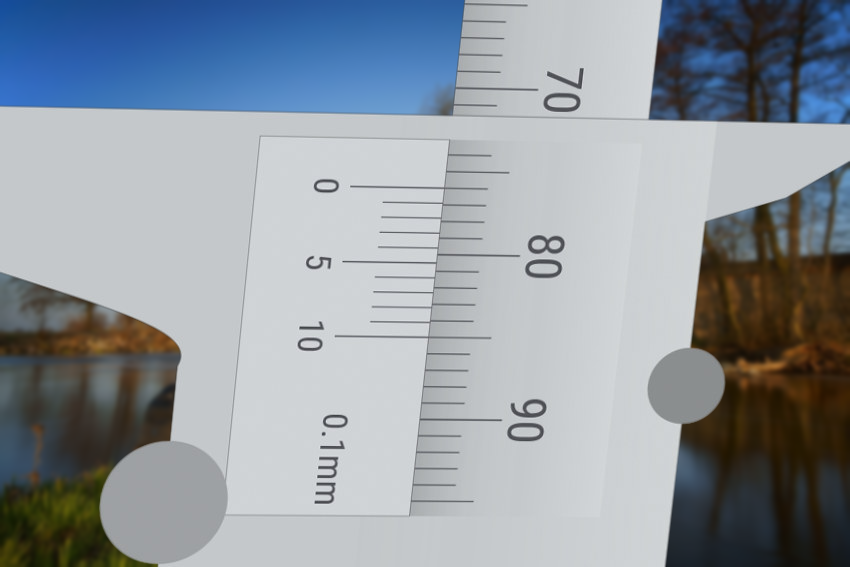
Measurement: 76.0
